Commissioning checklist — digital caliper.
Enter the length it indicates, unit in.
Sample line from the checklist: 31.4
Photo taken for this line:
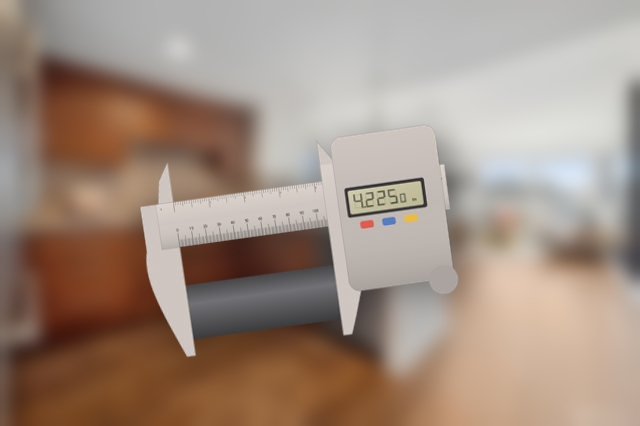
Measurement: 4.2250
